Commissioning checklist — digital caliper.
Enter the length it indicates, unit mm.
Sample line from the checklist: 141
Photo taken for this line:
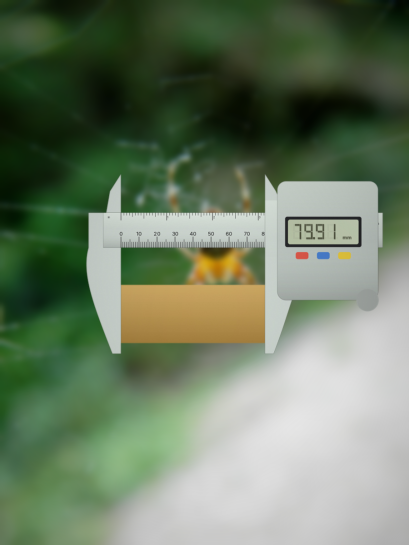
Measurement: 79.91
